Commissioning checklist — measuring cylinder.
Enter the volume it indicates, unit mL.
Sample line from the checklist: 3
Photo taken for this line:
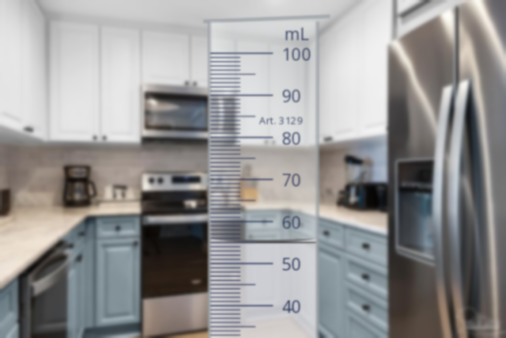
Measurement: 55
